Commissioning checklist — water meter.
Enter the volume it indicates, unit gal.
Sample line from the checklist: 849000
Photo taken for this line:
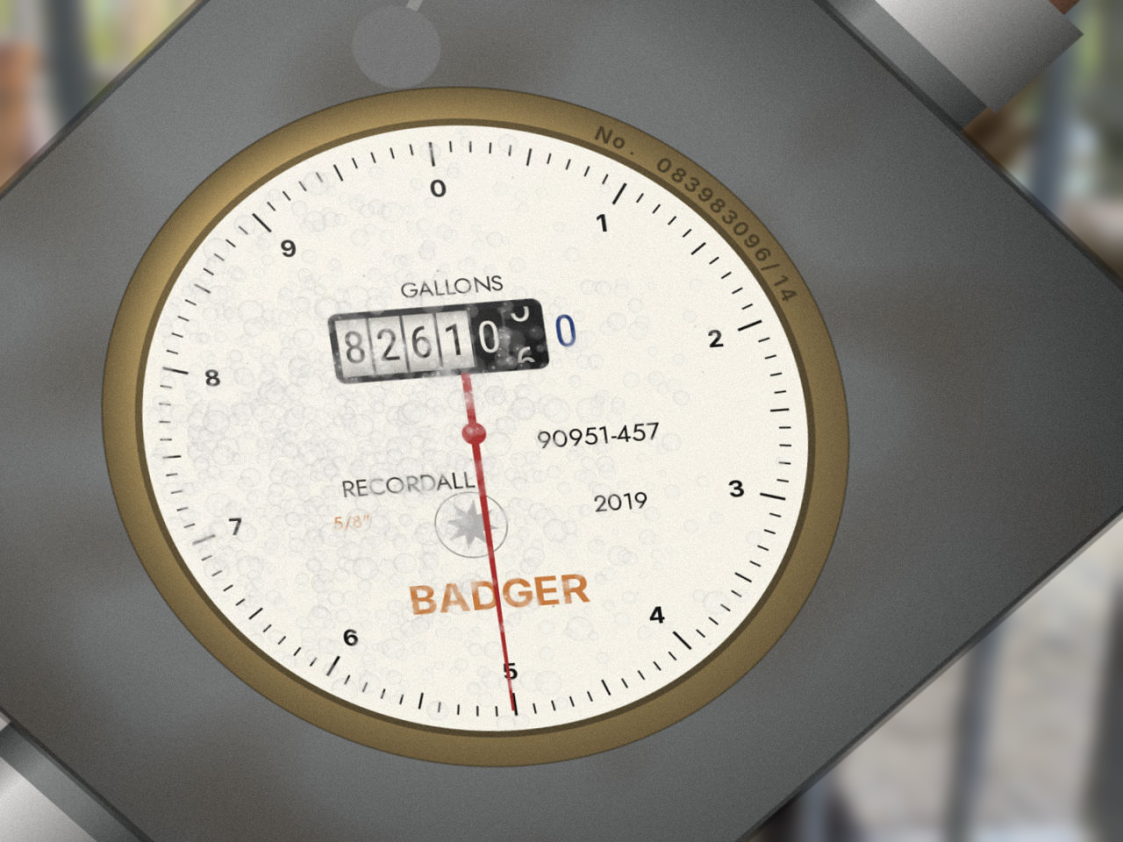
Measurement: 8261055.0
